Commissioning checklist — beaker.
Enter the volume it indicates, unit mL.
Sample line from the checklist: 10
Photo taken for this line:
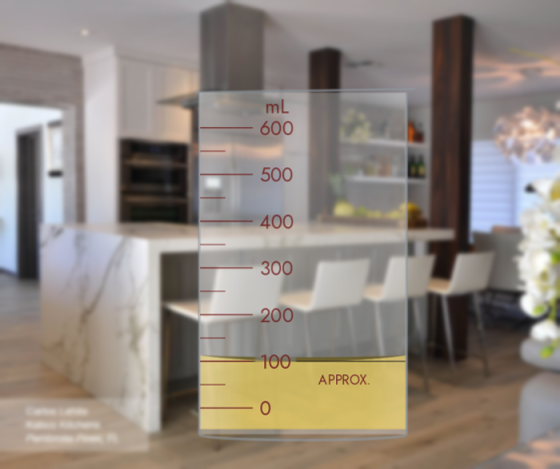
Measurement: 100
